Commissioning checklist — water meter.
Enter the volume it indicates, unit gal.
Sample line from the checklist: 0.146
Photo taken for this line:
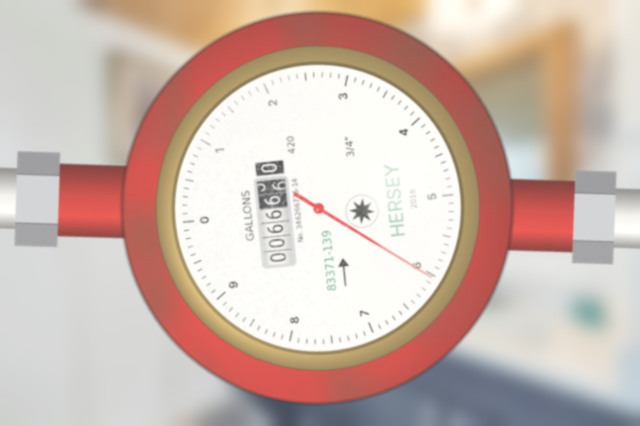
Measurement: 66656.0
